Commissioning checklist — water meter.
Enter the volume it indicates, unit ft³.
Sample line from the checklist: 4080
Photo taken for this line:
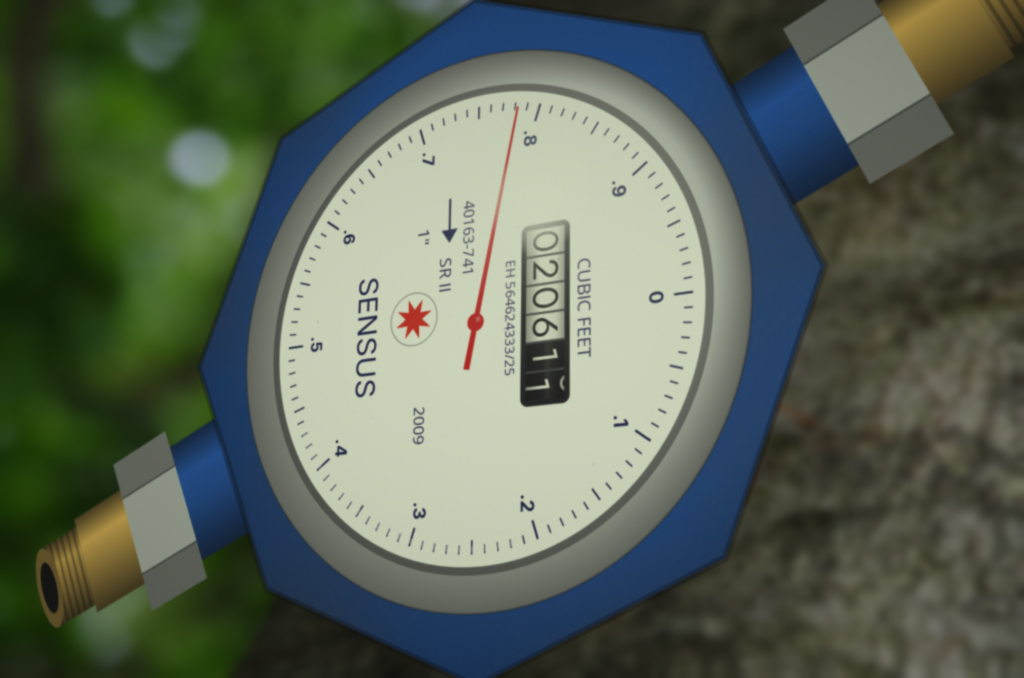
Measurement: 20610.78
